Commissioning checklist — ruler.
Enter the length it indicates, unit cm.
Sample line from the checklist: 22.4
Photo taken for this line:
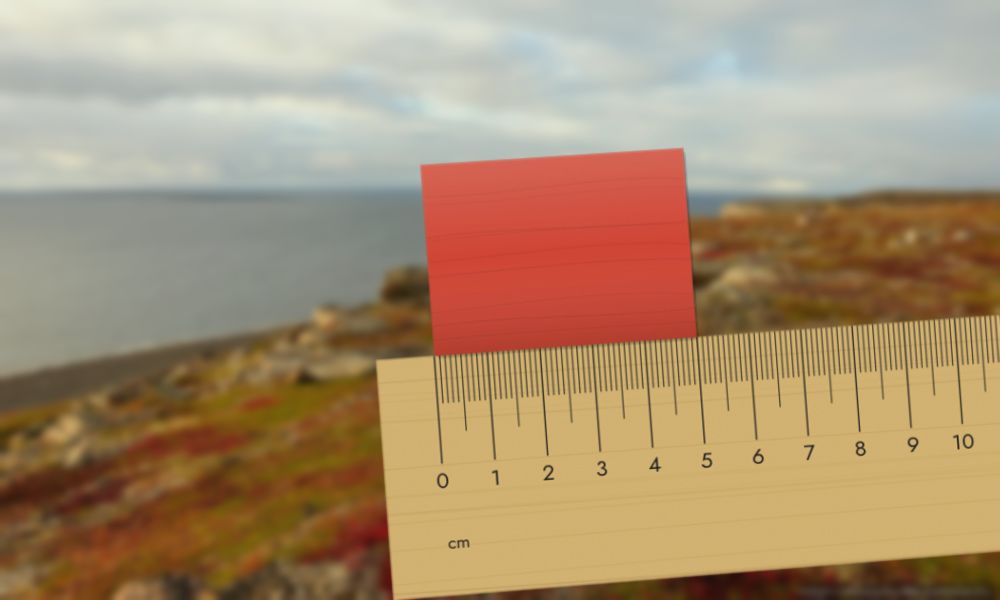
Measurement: 5
